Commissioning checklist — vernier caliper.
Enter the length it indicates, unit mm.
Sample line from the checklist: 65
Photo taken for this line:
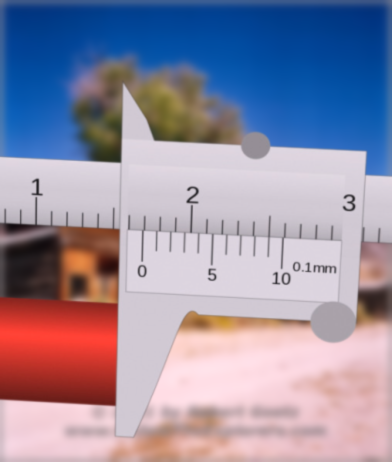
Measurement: 16.9
